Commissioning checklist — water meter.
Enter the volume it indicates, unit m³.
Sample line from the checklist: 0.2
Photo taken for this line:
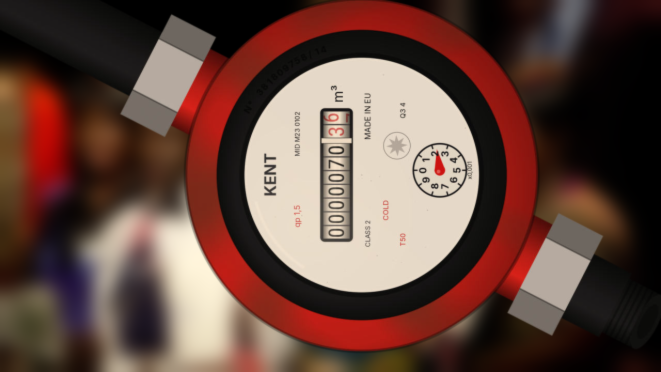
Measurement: 70.362
